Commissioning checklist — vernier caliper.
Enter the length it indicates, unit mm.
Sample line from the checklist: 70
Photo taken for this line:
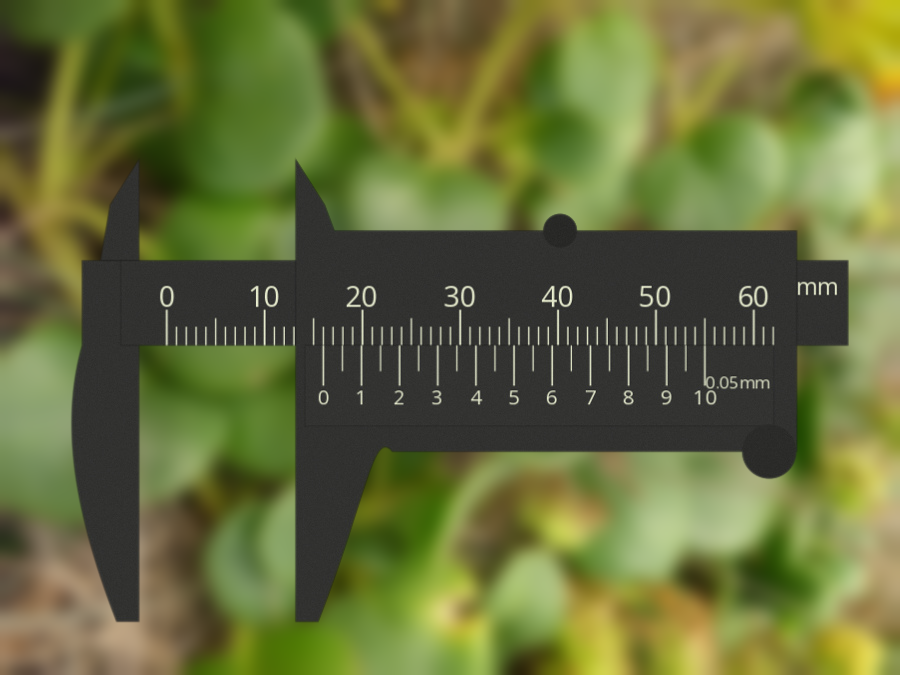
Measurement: 16.0
